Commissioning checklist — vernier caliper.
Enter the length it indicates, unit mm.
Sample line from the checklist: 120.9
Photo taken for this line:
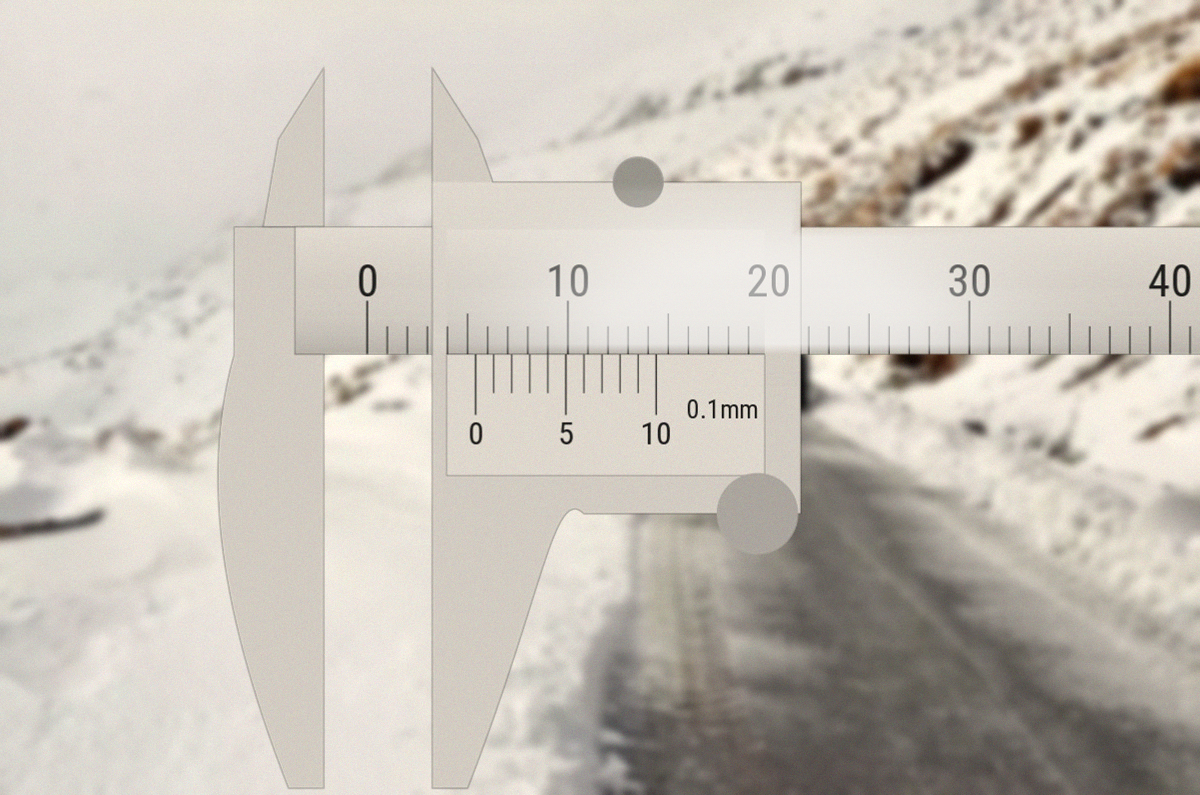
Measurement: 5.4
